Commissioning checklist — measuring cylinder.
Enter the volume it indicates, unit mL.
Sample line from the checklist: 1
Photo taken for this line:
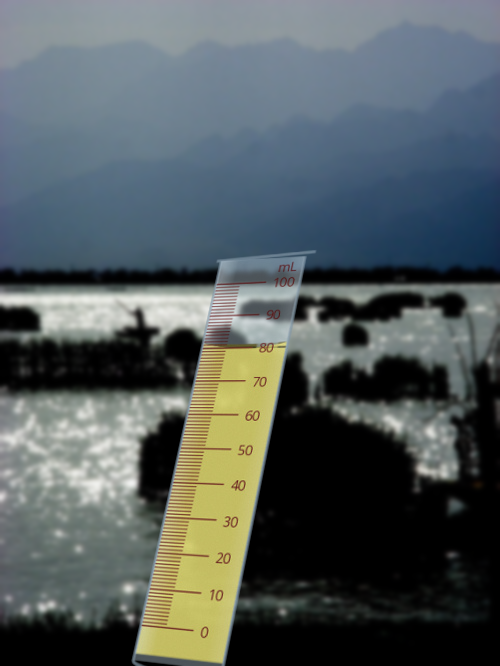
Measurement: 80
